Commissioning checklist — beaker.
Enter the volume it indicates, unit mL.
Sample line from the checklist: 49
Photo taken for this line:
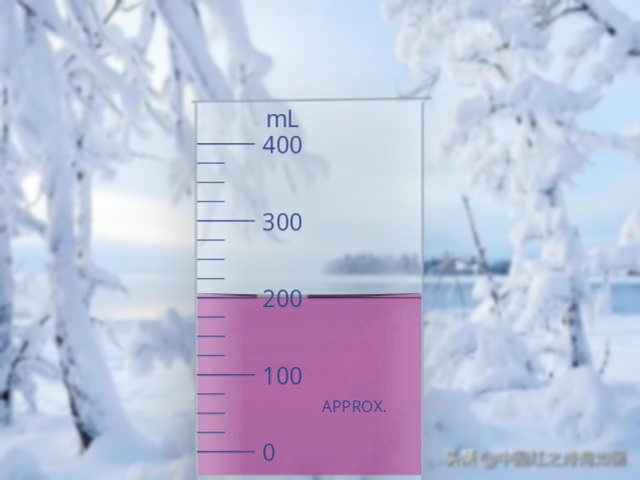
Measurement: 200
